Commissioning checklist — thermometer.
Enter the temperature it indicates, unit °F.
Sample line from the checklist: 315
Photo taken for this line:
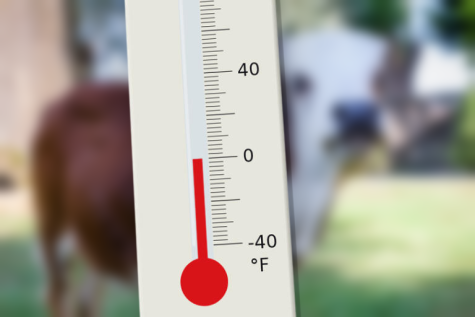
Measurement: 0
